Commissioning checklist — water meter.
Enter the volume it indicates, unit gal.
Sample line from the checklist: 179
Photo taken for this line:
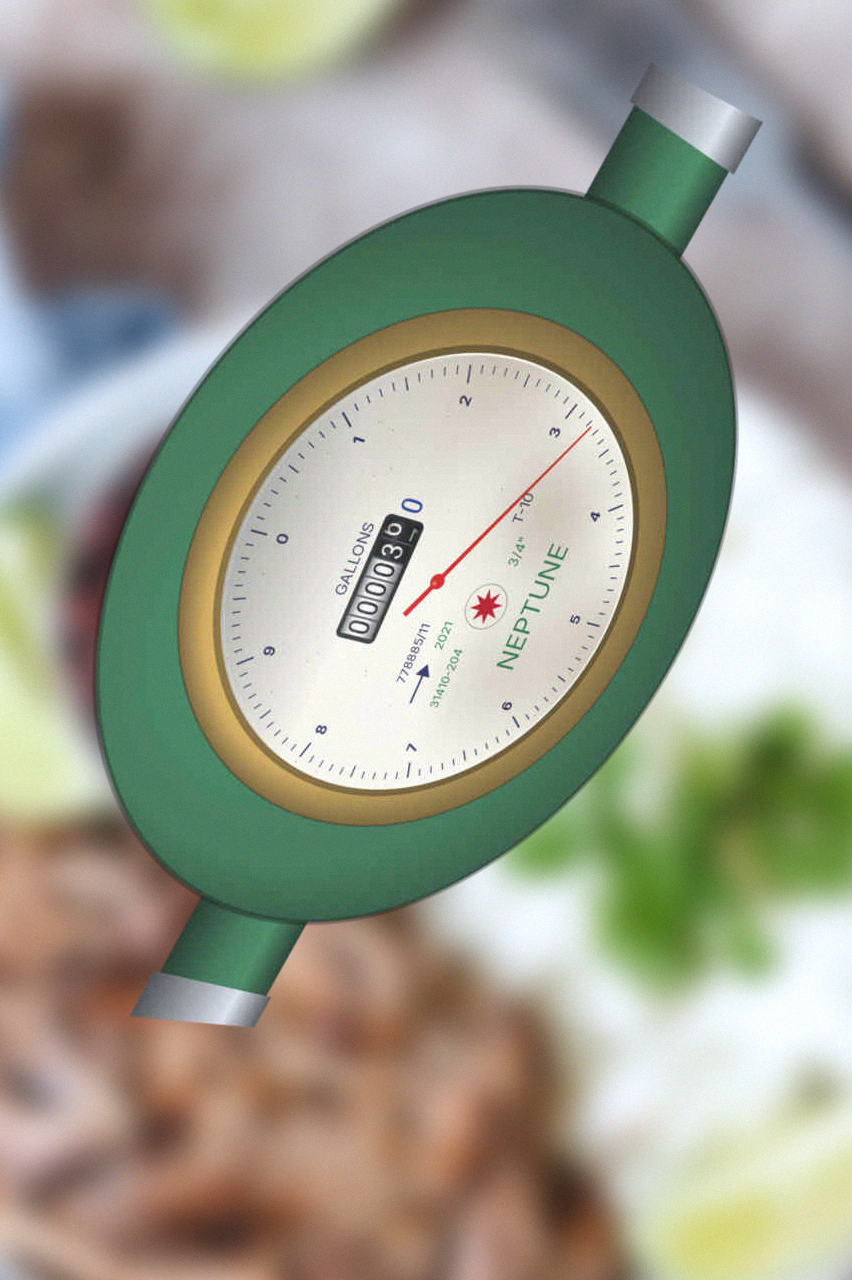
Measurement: 363.2
